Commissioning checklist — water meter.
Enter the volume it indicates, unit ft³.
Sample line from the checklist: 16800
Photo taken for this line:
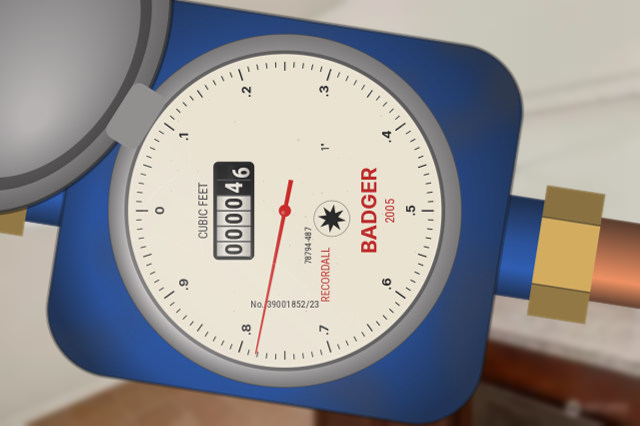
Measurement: 45.78
